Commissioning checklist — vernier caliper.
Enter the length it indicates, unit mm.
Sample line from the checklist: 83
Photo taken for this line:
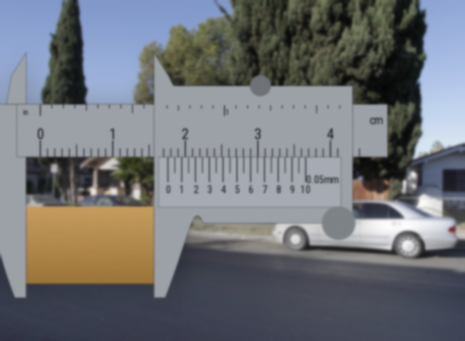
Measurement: 17.6
